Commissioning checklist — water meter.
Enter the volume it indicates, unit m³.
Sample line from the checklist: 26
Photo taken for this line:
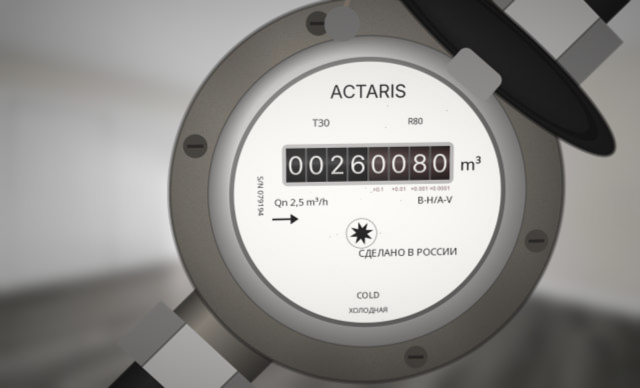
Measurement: 26.0080
